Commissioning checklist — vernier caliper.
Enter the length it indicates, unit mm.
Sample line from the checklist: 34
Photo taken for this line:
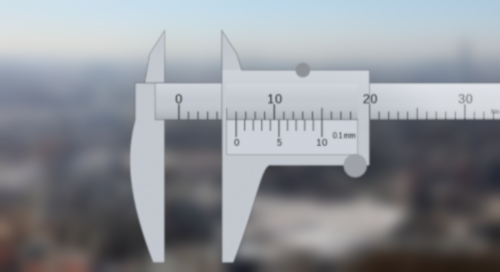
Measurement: 6.0
